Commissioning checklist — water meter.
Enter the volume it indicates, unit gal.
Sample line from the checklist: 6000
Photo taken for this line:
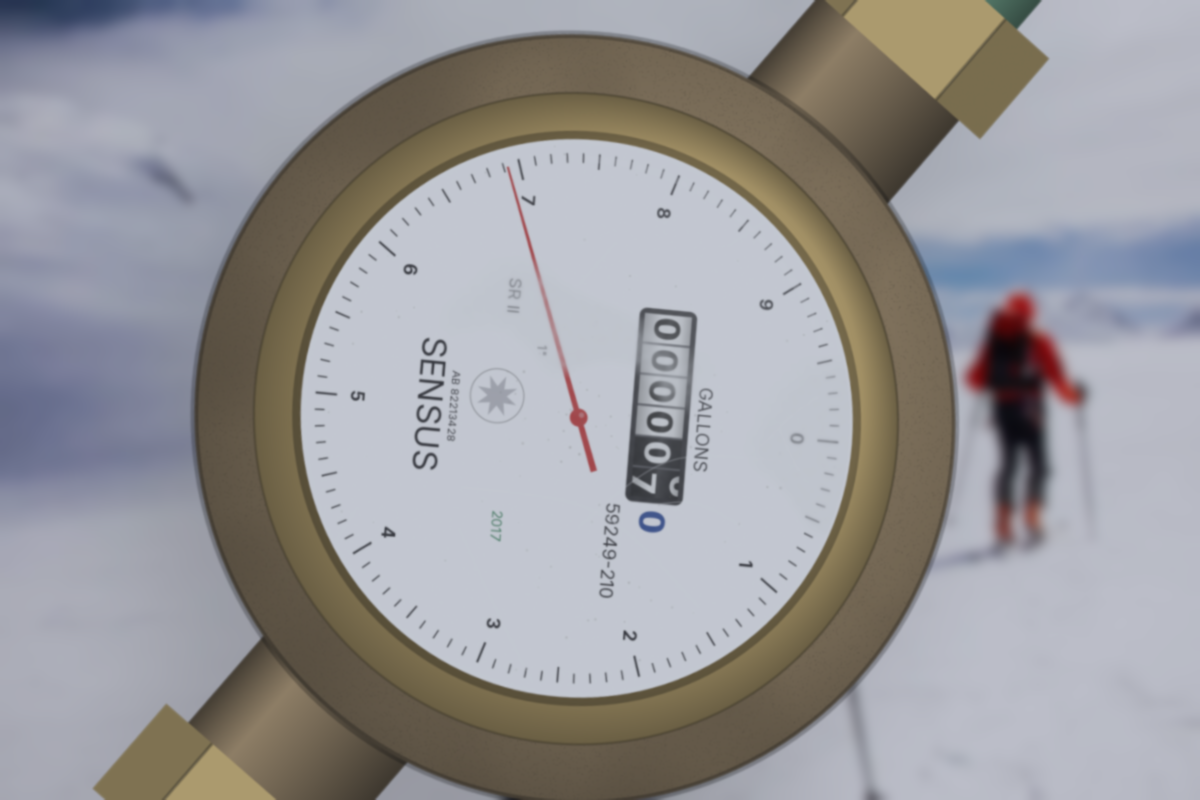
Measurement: 66.9
